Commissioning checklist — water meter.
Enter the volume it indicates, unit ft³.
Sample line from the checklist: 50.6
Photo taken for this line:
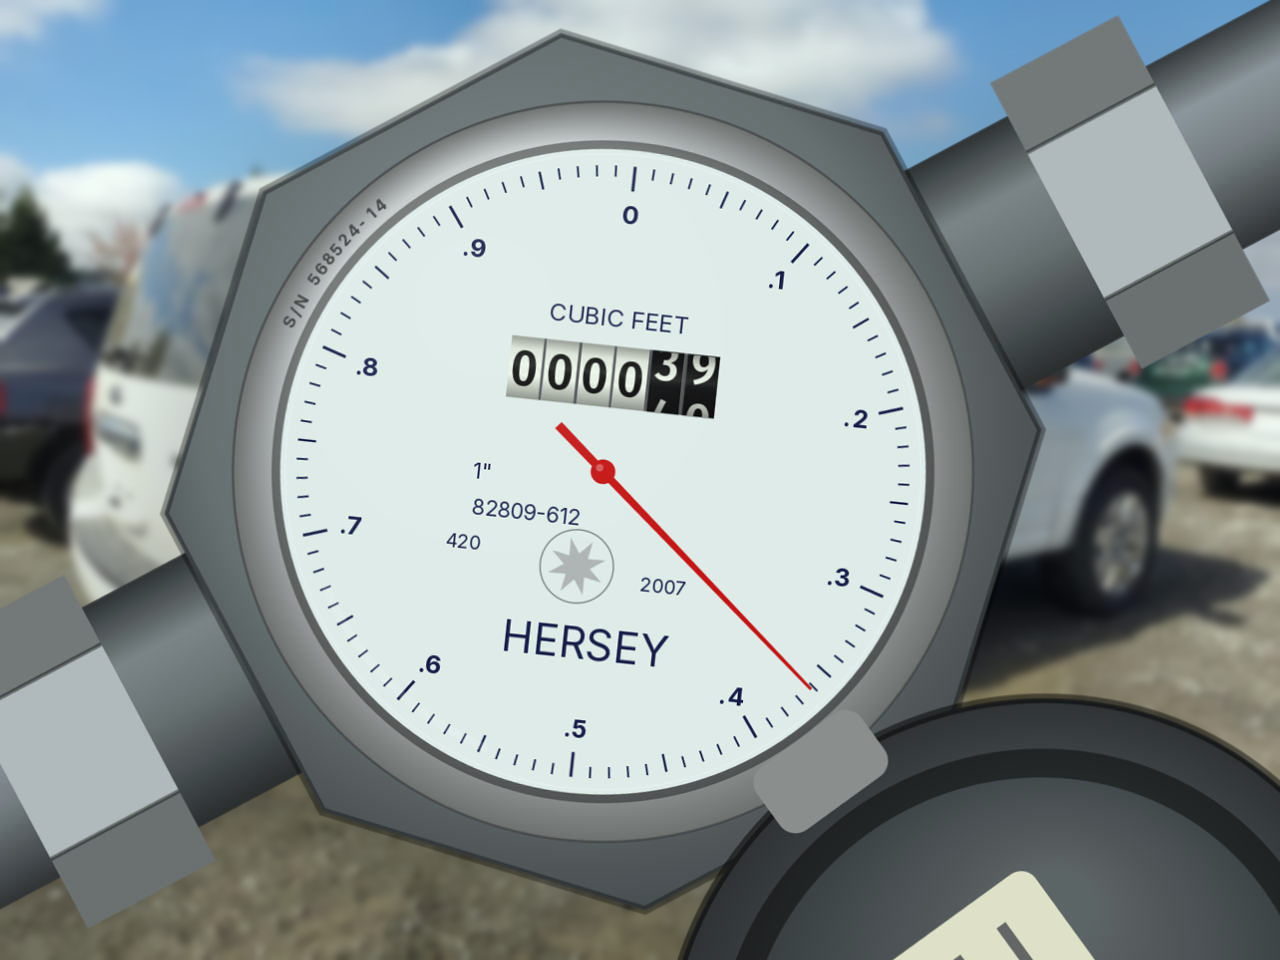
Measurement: 39.36
